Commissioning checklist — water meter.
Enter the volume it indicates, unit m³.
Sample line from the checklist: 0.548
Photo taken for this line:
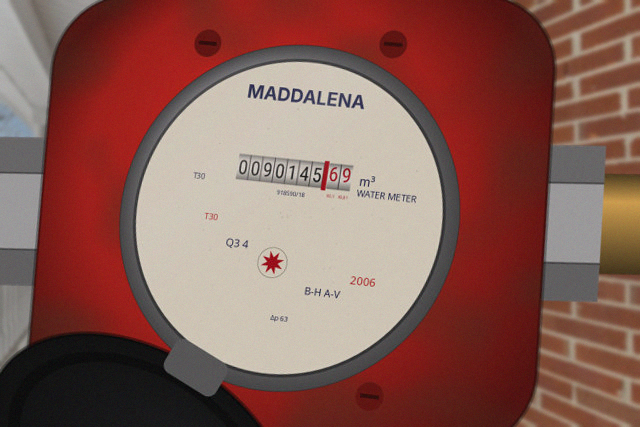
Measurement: 90145.69
